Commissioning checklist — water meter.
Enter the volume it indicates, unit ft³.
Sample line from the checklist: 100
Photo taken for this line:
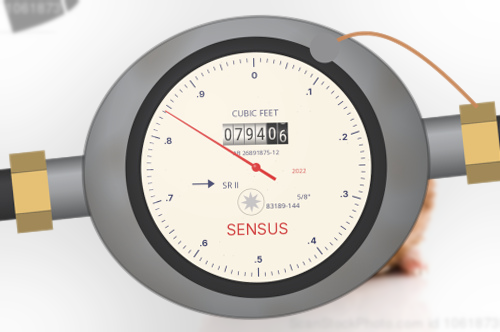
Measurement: 79405.84
